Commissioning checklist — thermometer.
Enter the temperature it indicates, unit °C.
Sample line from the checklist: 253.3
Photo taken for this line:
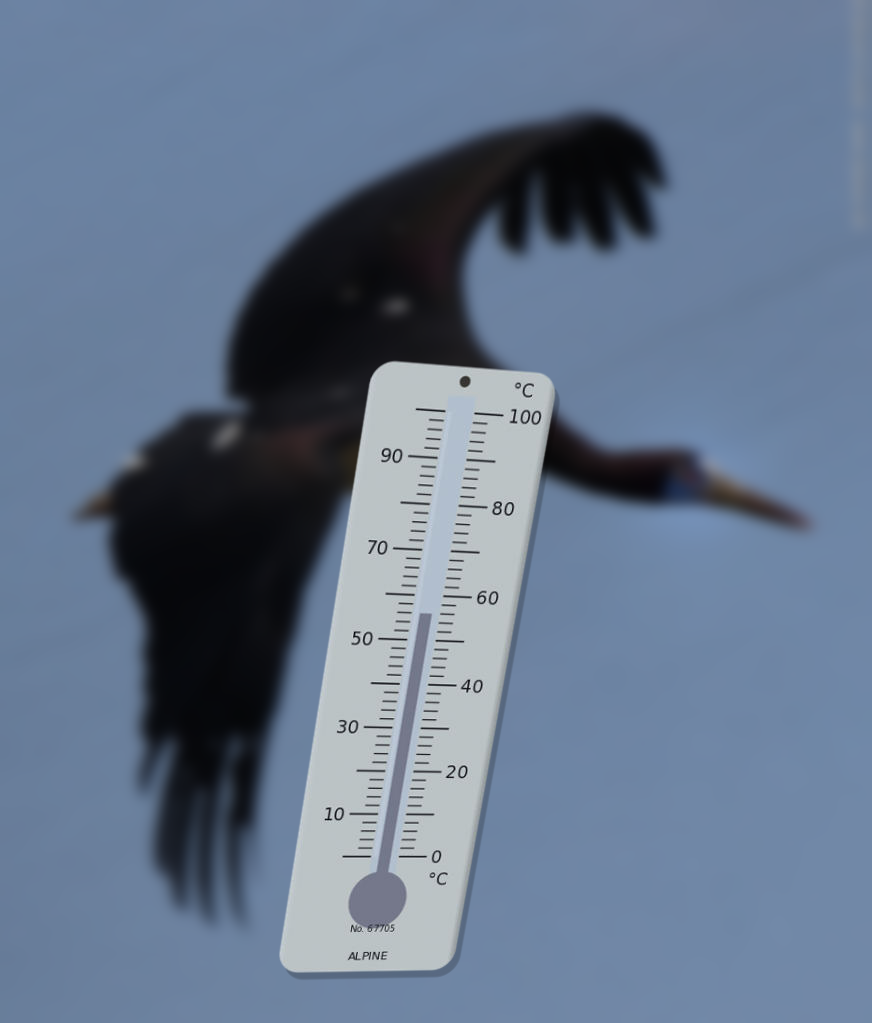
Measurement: 56
